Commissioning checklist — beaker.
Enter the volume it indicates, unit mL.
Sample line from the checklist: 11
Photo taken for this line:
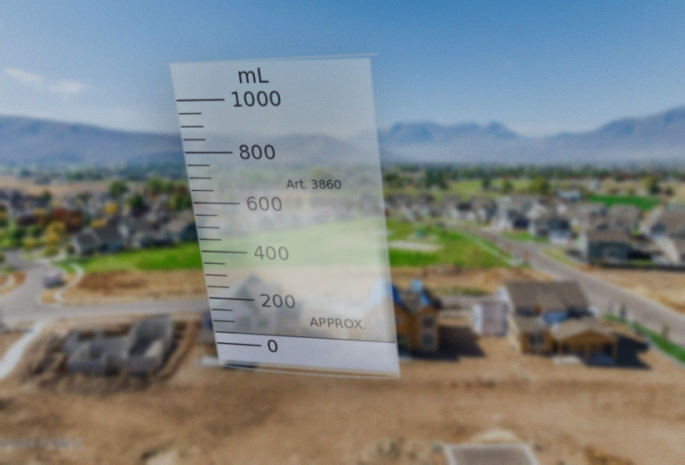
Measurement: 50
